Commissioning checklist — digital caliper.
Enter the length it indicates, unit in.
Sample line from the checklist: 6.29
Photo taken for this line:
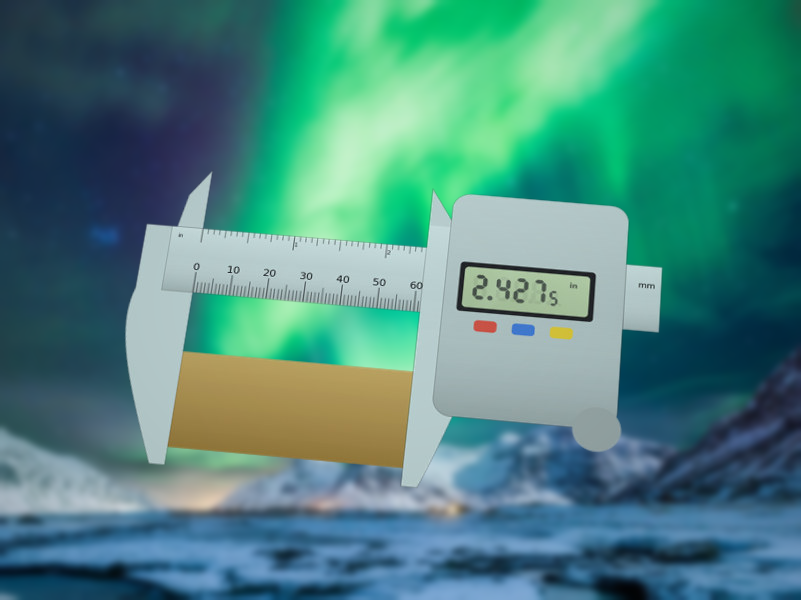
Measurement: 2.4275
